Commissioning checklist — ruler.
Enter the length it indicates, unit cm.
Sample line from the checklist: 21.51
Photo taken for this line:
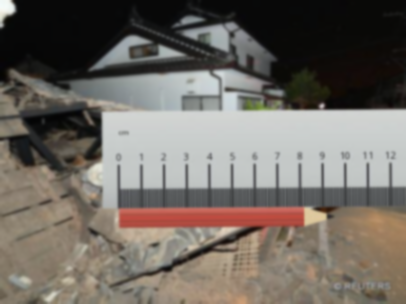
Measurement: 9.5
